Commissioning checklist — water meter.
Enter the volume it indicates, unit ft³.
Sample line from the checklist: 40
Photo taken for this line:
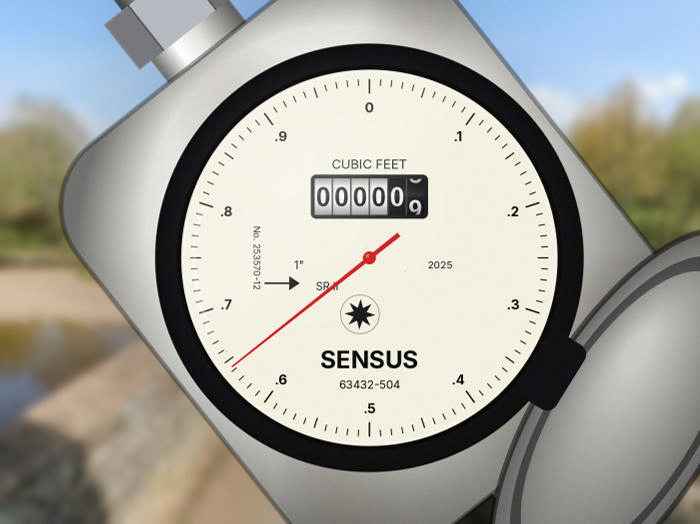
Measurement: 8.64
